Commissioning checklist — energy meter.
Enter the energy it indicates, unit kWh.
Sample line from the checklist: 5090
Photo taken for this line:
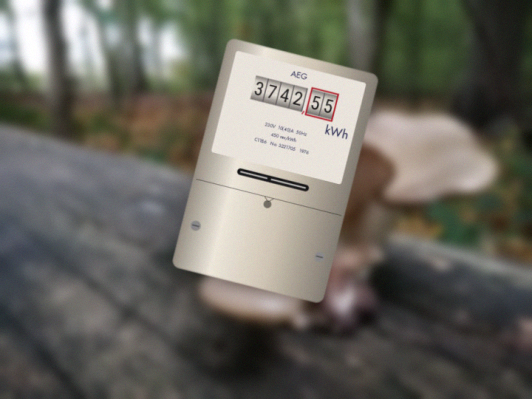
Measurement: 3742.55
